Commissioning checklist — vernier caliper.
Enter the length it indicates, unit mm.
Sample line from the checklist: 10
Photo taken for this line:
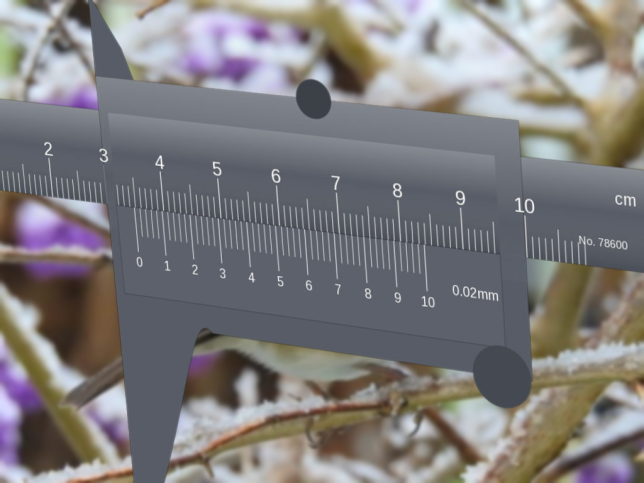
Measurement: 34.8
